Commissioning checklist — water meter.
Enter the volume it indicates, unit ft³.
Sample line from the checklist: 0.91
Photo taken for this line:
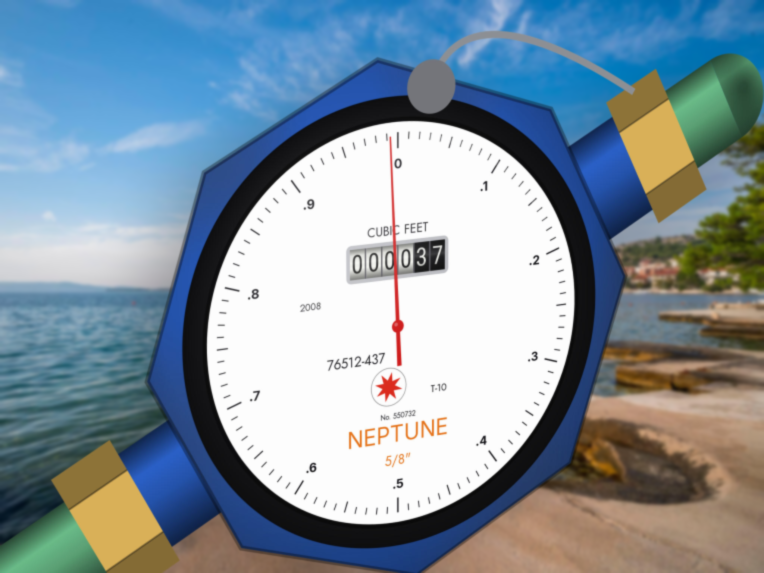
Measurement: 36.99
